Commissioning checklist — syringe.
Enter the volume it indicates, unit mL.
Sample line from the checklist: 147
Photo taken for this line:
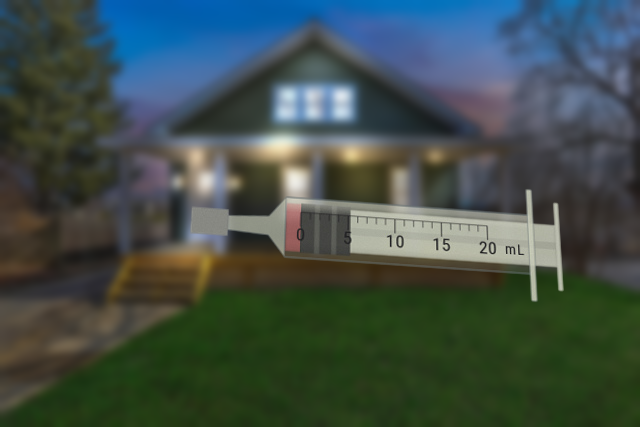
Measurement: 0
